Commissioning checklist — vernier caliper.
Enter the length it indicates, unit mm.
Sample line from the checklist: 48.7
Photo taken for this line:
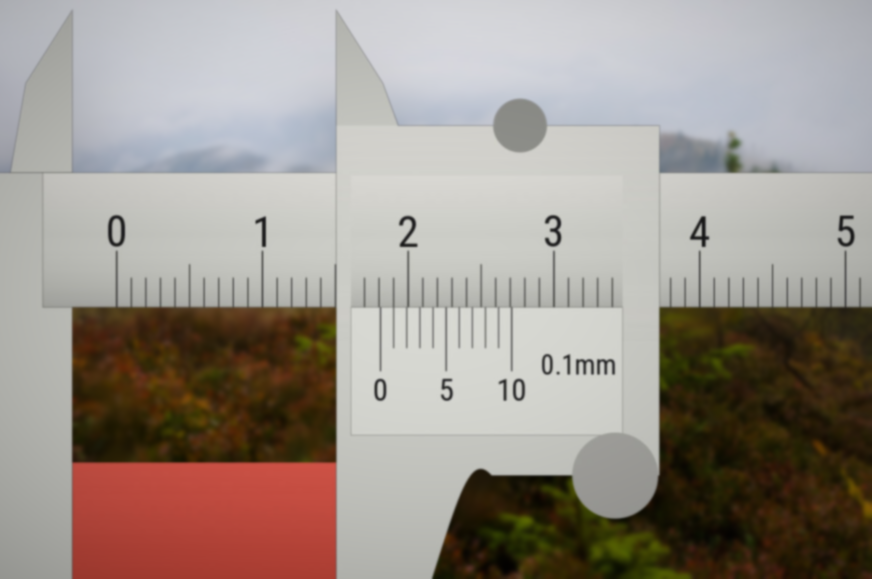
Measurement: 18.1
